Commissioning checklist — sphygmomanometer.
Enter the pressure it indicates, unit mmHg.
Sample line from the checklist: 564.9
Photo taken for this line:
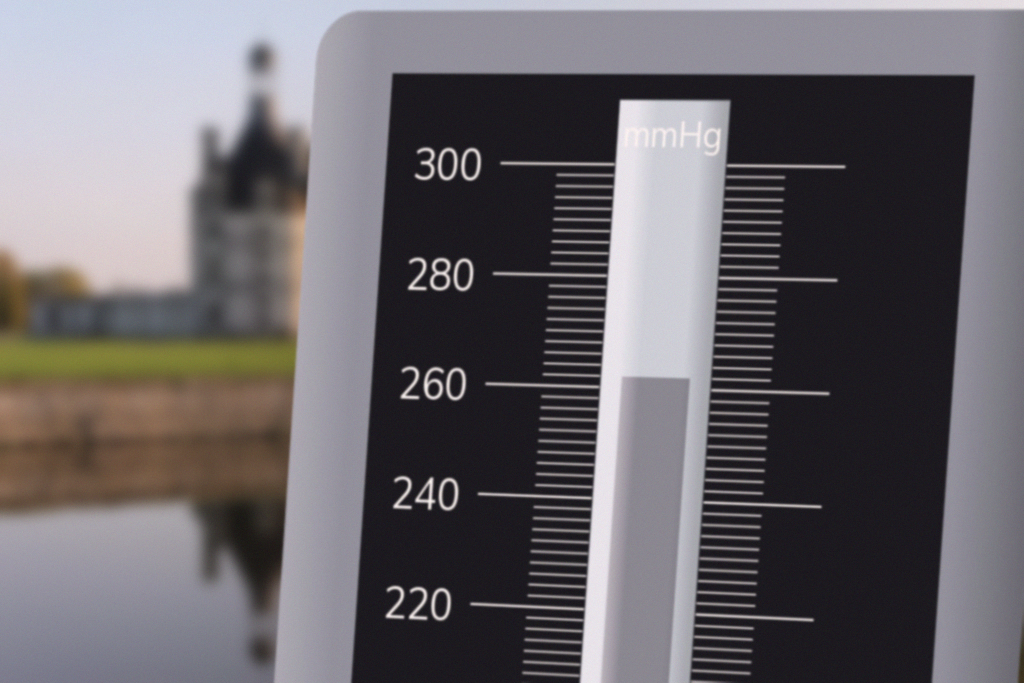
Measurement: 262
